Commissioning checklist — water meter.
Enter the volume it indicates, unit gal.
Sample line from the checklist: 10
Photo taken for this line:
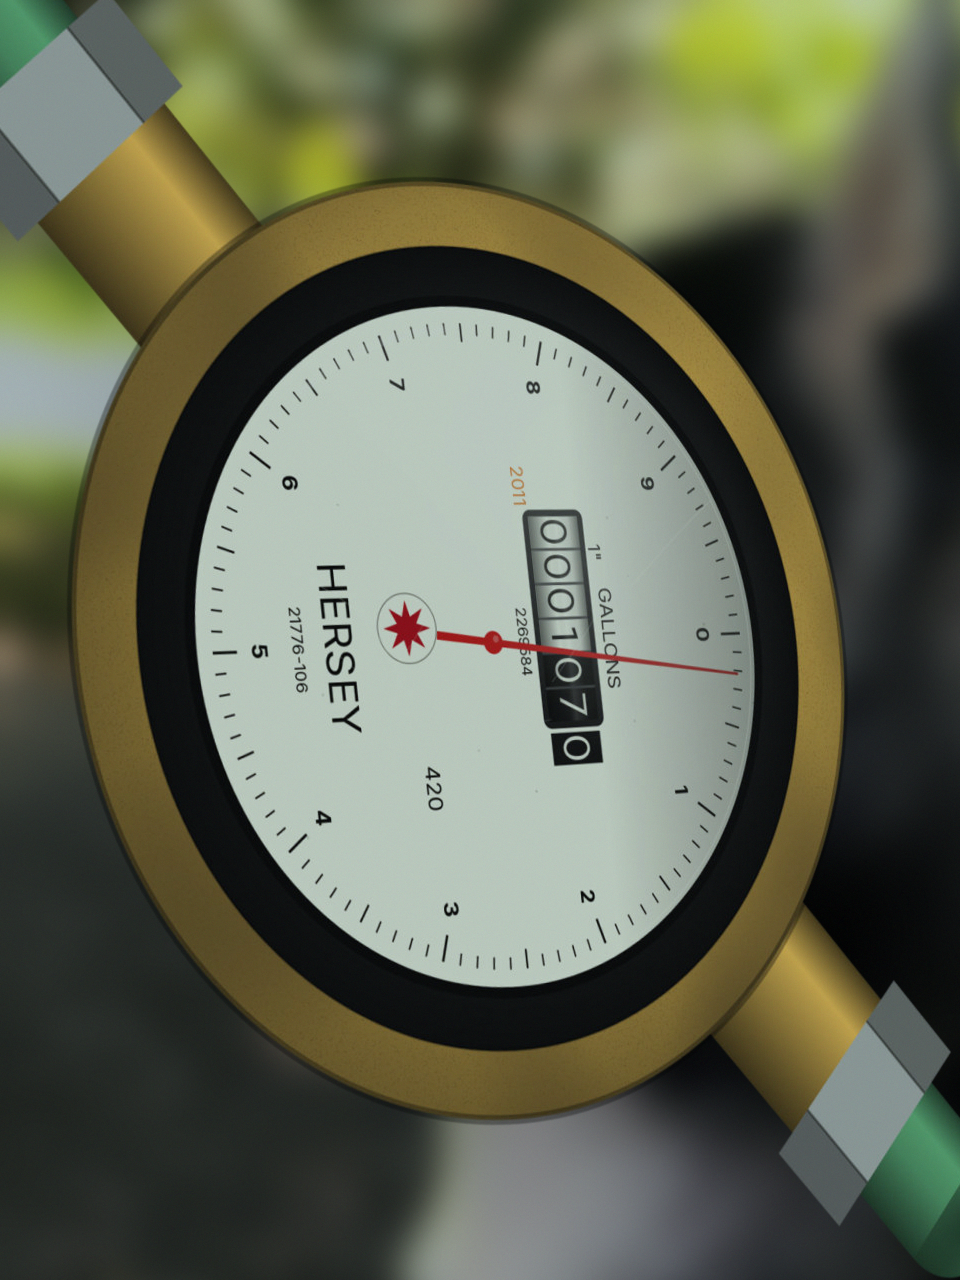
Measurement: 1070.2
